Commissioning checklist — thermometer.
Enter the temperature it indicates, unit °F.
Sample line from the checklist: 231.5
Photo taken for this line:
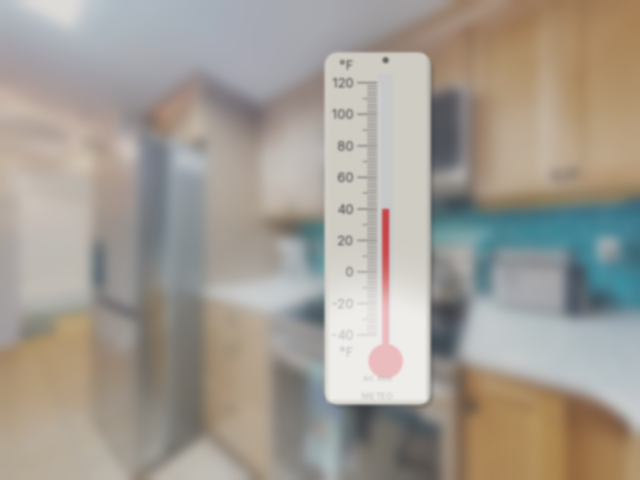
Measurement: 40
